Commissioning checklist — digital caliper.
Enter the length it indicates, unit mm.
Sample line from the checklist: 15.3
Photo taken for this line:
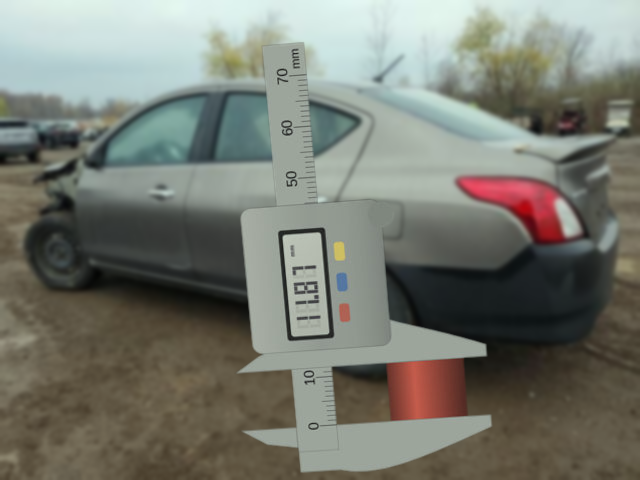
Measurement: 11.87
